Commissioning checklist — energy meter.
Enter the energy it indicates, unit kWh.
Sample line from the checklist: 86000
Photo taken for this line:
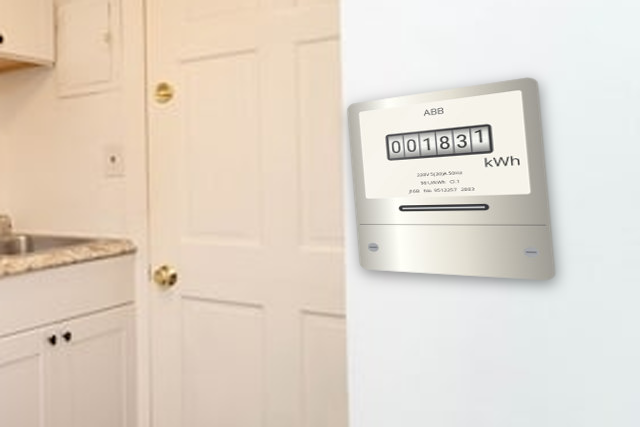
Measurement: 1831
